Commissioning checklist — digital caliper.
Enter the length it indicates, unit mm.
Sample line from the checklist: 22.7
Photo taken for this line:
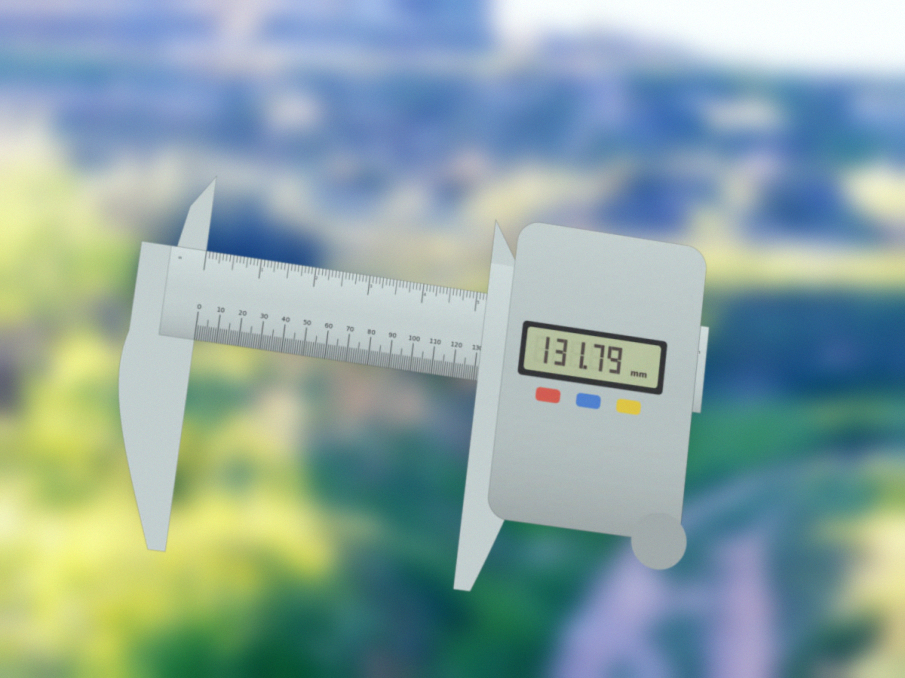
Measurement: 131.79
